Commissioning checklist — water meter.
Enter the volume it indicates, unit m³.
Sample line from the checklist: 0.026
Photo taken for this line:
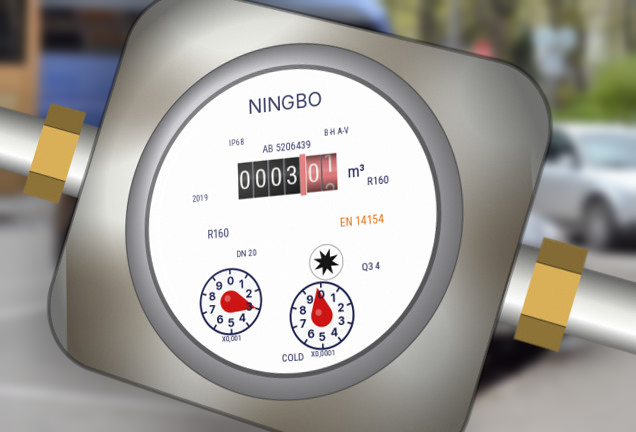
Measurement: 3.0129
